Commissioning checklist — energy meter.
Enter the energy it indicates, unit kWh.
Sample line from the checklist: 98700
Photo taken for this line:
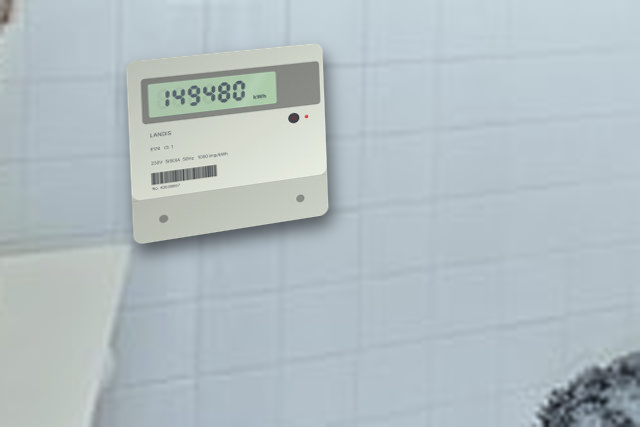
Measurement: 149480
